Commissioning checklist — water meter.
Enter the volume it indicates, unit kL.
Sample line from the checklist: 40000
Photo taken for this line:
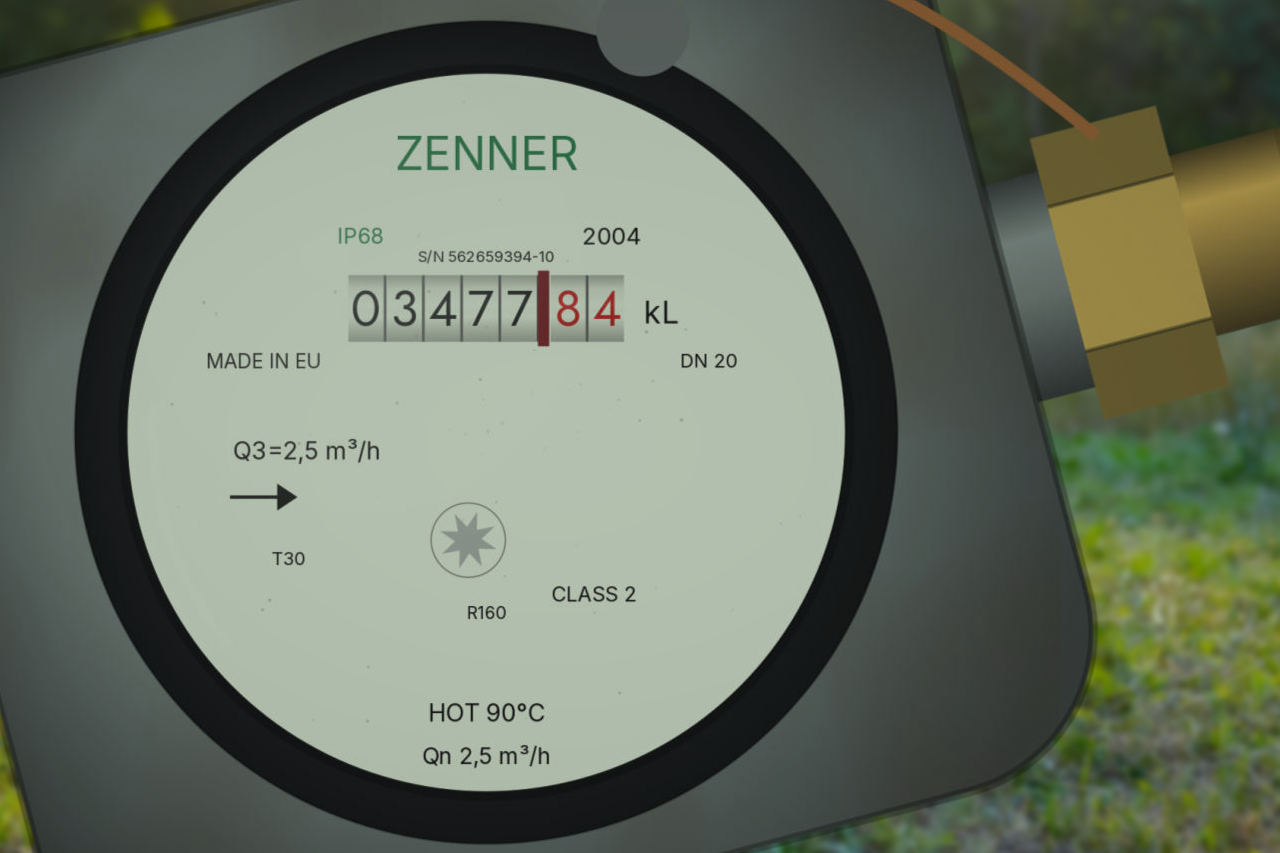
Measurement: 3477.84
